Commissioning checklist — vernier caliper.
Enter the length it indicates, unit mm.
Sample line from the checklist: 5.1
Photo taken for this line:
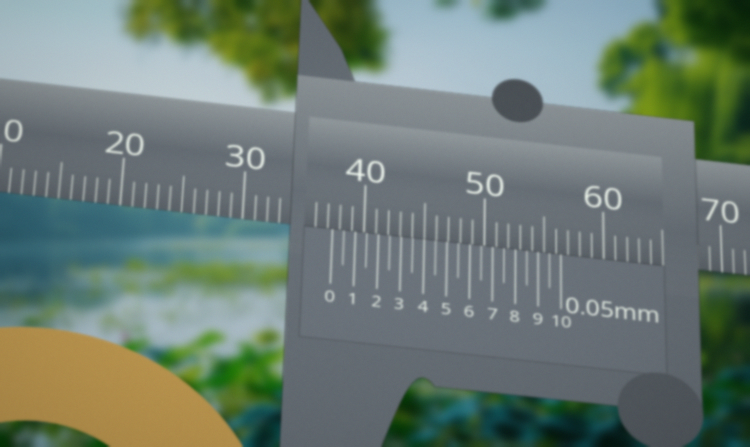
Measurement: 37.4
